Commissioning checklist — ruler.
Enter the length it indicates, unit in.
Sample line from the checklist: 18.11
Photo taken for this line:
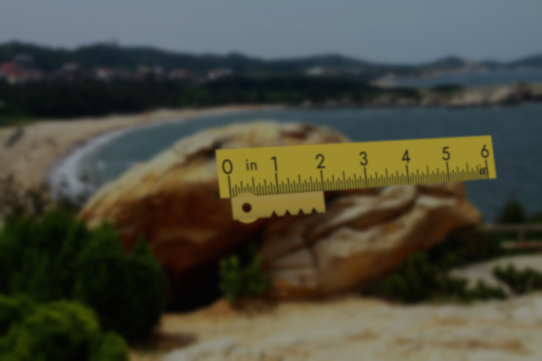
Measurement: 2
